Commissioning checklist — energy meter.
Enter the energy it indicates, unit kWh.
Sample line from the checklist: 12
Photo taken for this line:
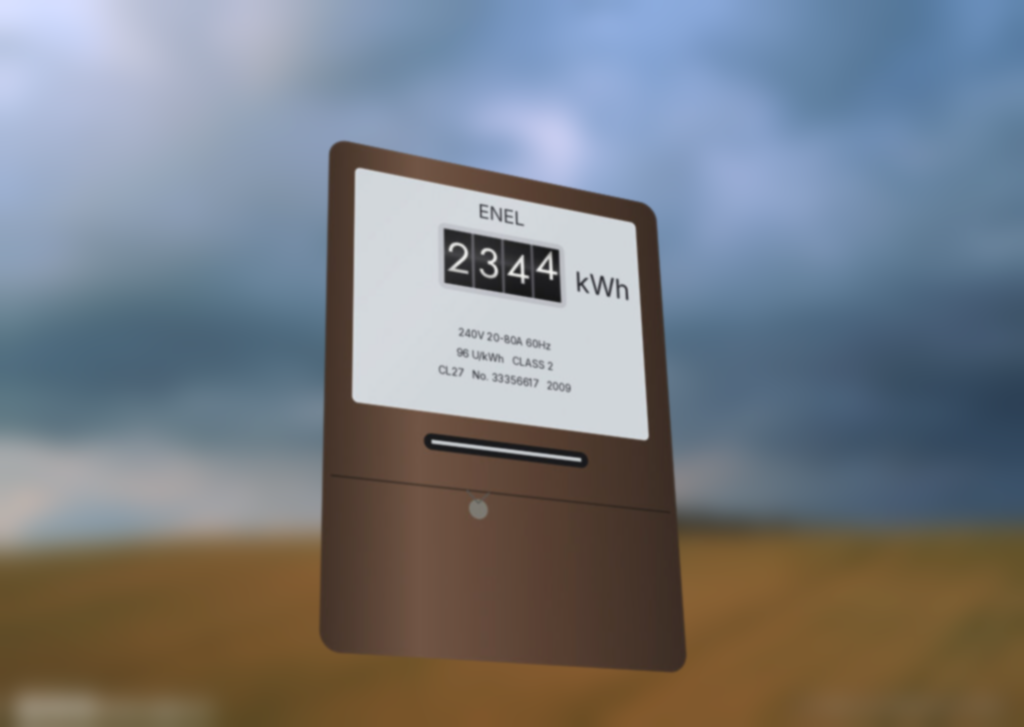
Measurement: 2344
